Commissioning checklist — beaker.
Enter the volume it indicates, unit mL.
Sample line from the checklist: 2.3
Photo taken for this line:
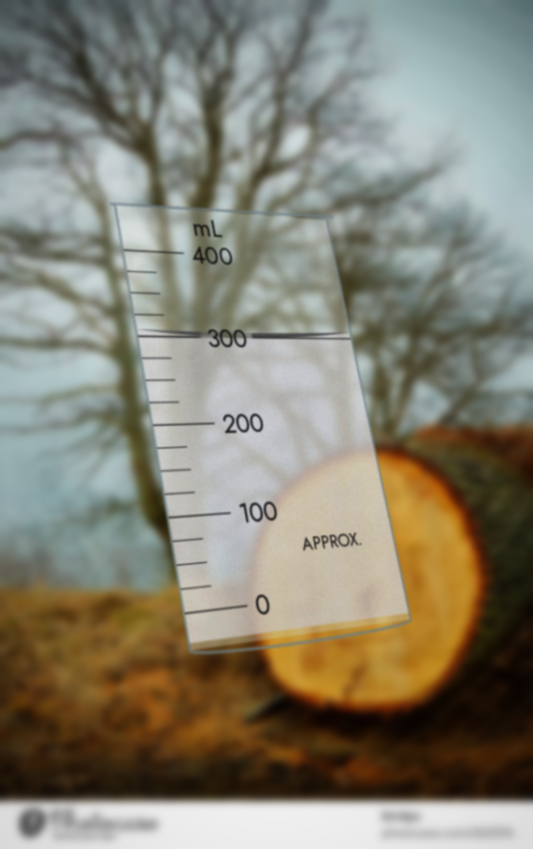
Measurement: 300
